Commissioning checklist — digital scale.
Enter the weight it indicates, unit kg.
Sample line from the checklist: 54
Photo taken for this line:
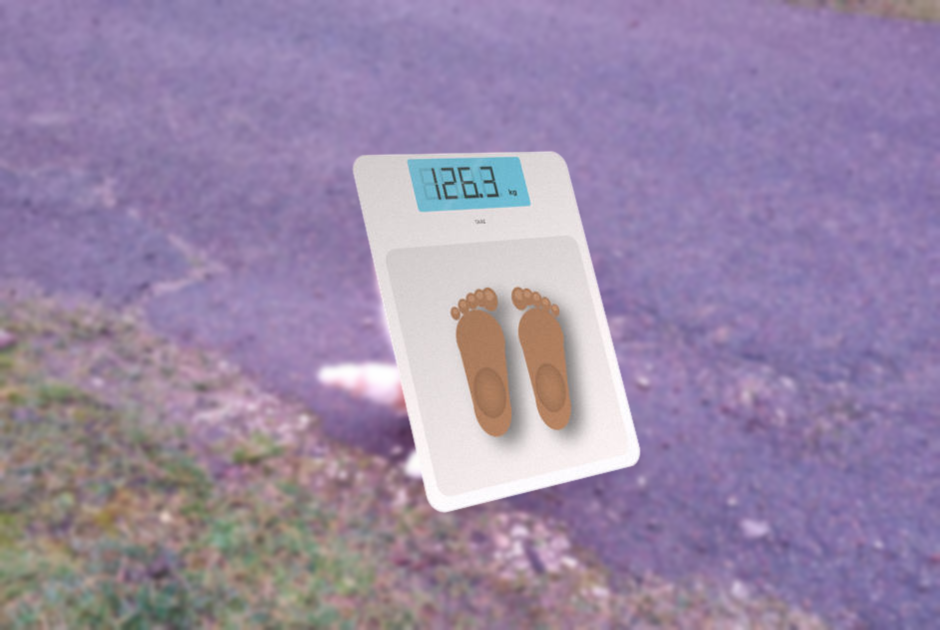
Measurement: 126.3
